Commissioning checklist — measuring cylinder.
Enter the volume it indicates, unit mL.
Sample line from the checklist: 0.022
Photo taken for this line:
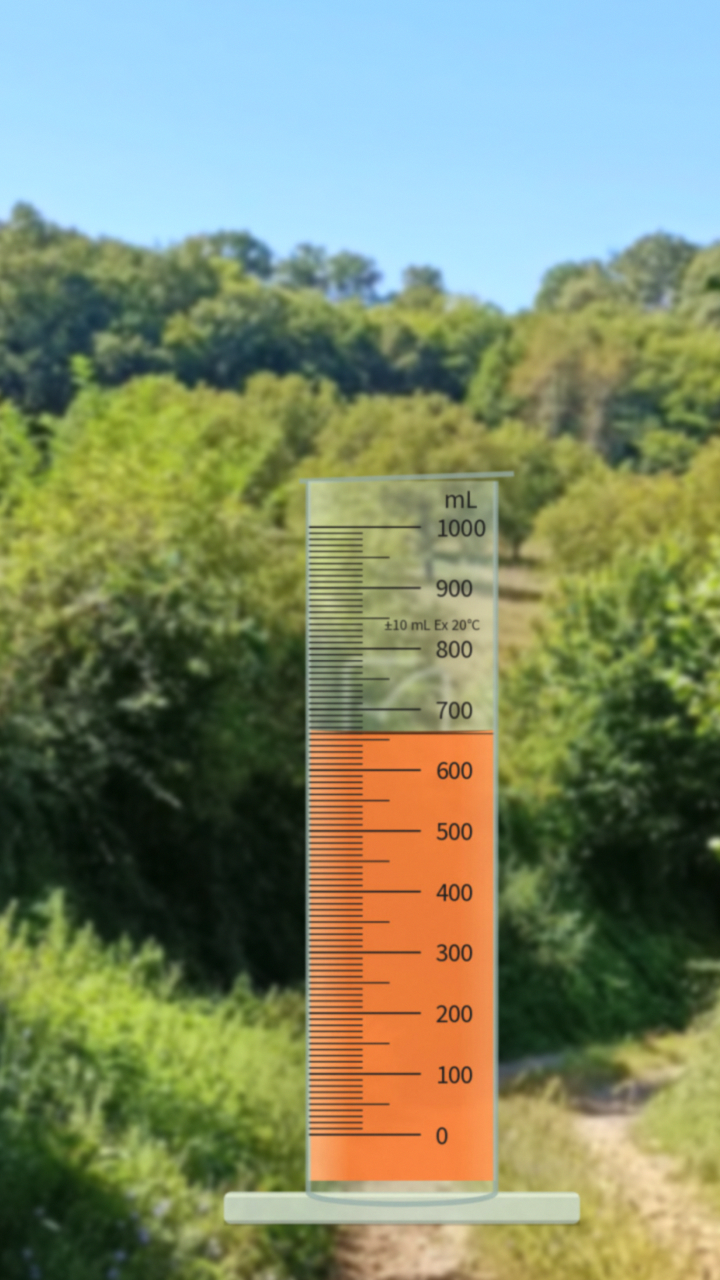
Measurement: 660
